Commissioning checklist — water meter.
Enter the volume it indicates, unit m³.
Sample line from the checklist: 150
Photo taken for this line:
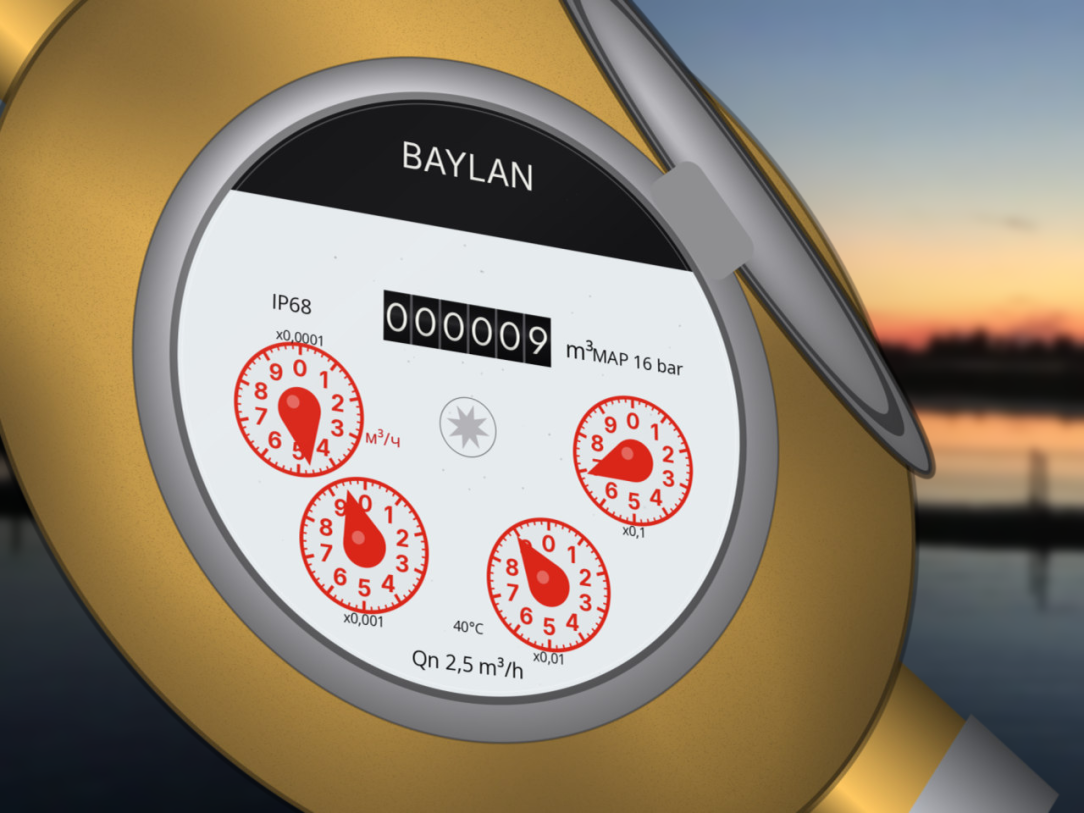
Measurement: 9.6894
